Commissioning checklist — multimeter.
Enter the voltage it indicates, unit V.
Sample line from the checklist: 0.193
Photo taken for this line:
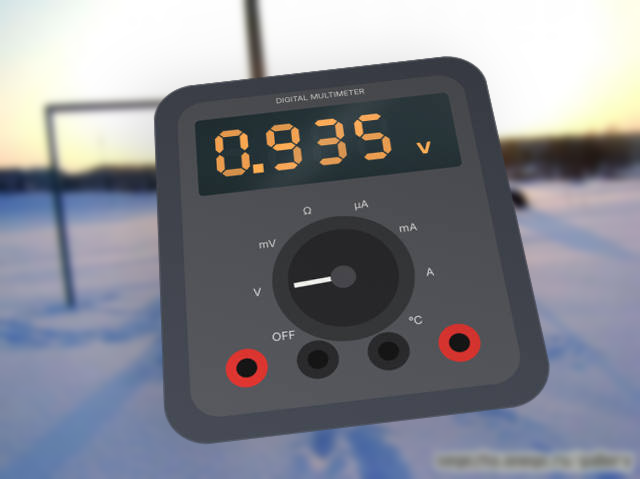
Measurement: 0.935
